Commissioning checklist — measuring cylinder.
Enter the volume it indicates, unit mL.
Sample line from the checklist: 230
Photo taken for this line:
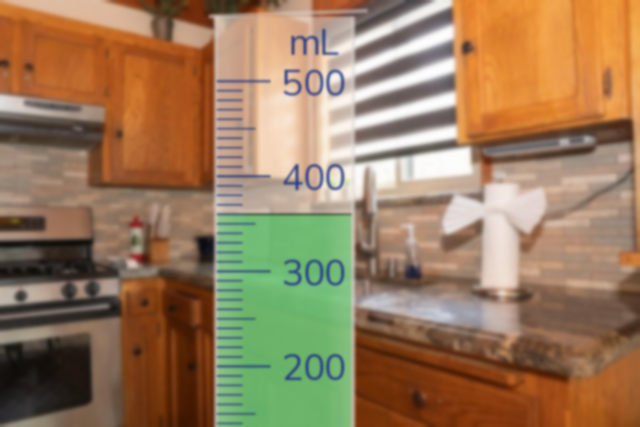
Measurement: 360
